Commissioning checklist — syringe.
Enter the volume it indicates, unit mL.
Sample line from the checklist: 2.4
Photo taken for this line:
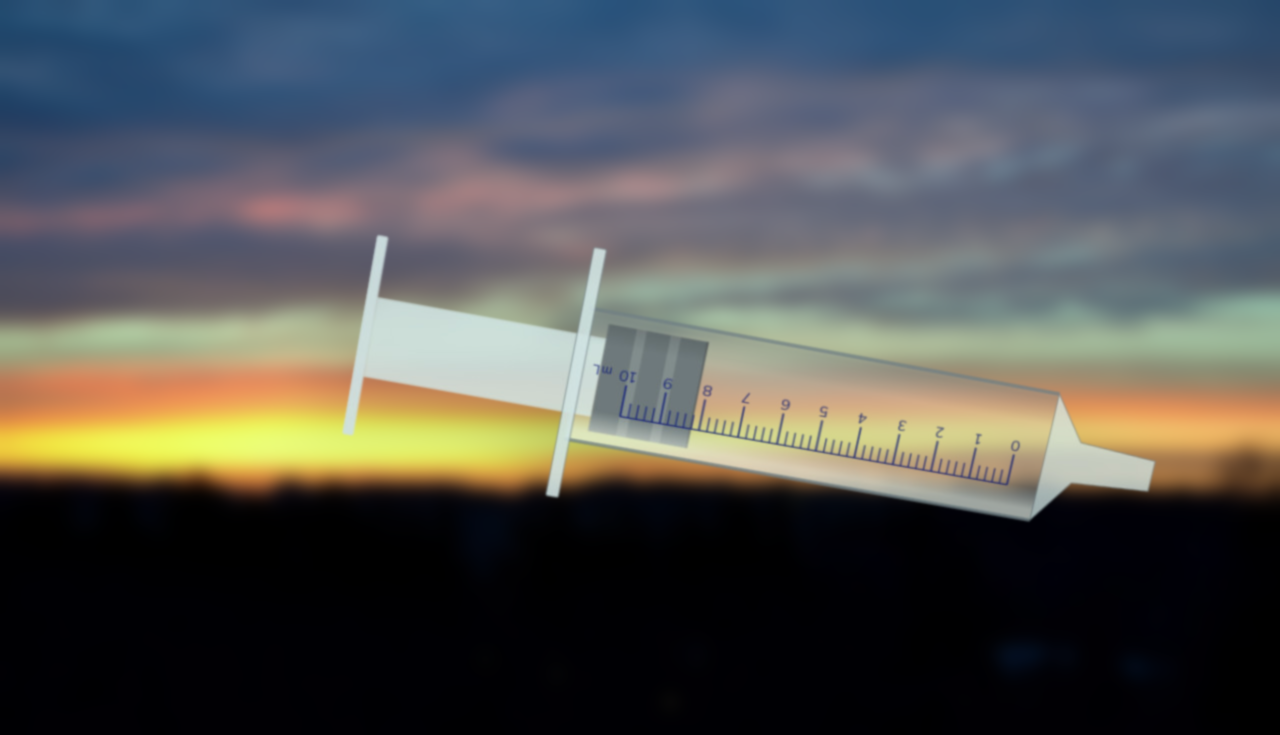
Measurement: 8.2
